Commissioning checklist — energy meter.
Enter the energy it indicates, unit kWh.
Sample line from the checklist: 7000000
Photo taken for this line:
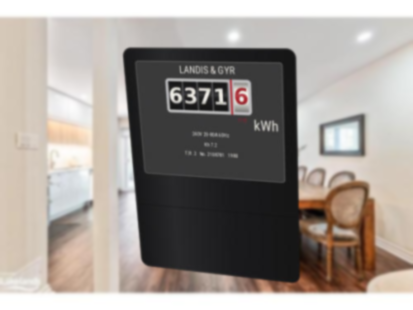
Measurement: 6371.6
